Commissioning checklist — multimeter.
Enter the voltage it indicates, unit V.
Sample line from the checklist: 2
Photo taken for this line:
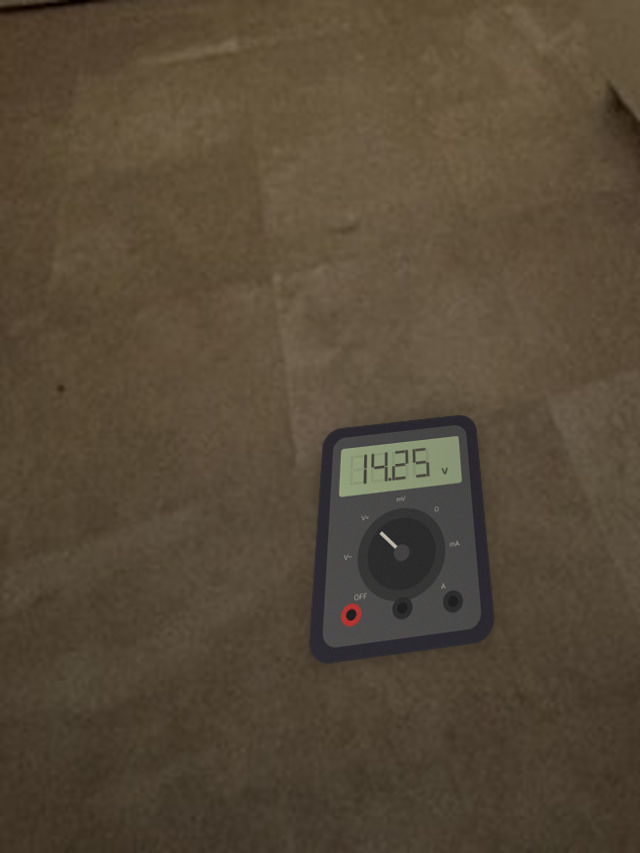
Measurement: 14.25
